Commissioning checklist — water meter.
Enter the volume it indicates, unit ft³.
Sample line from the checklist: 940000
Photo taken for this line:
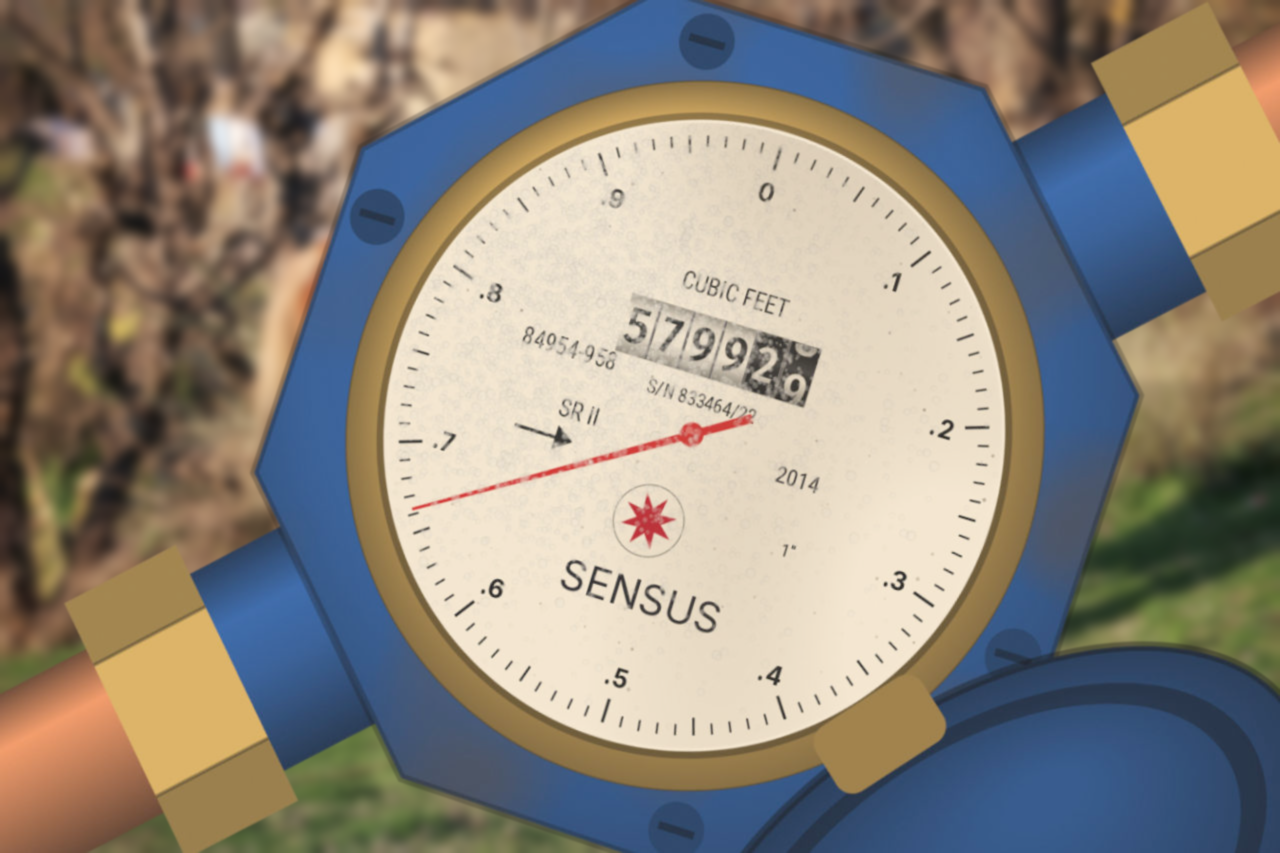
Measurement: 579928.66
